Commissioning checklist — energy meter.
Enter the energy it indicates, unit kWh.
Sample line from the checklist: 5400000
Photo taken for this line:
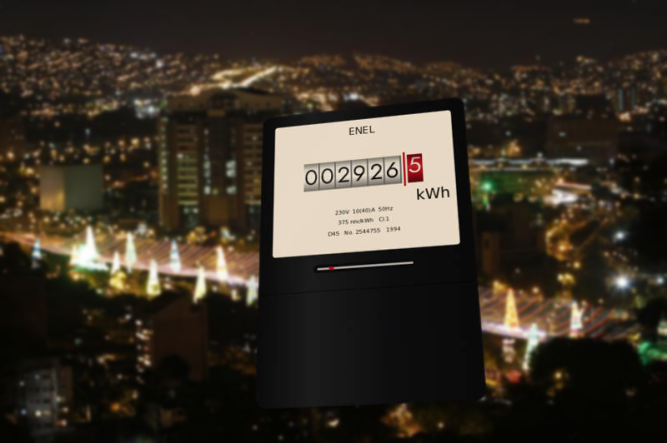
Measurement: 2926.5
